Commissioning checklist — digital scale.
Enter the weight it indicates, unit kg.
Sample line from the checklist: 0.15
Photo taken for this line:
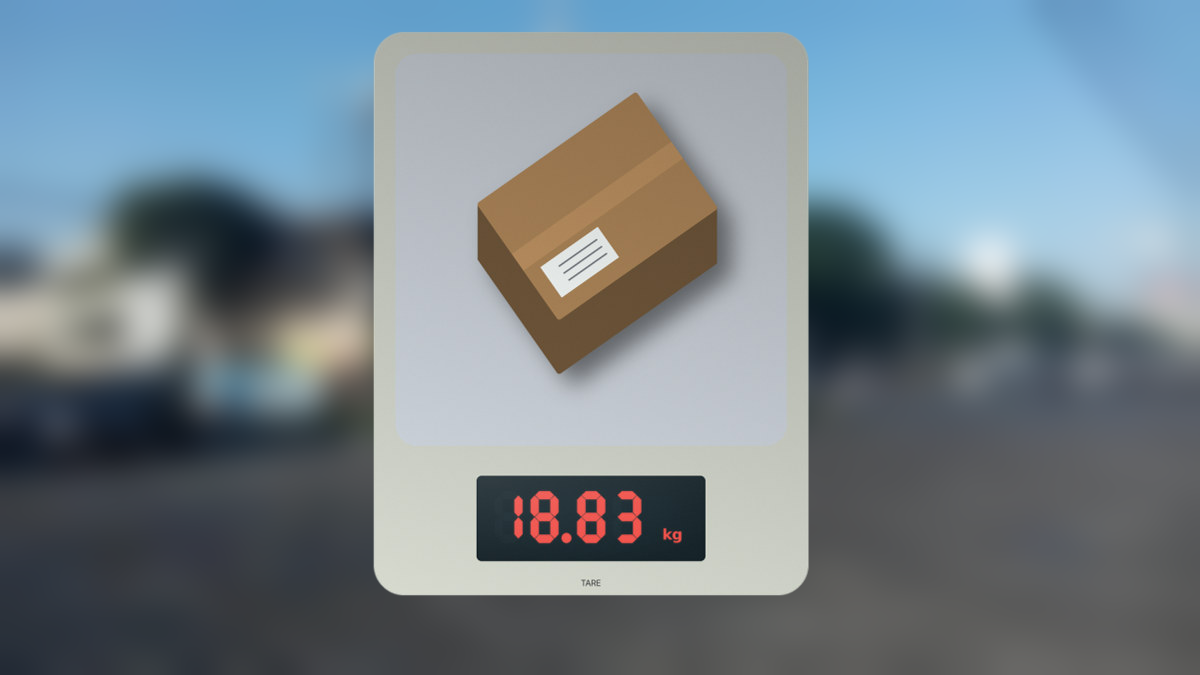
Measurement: 18.83
